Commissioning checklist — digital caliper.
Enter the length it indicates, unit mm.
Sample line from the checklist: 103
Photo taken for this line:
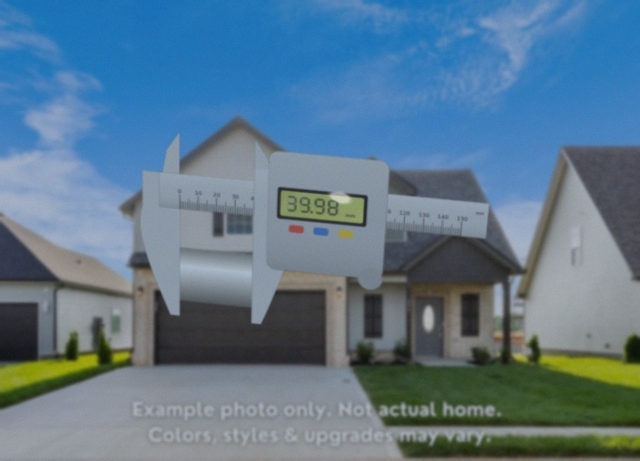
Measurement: 39.98
